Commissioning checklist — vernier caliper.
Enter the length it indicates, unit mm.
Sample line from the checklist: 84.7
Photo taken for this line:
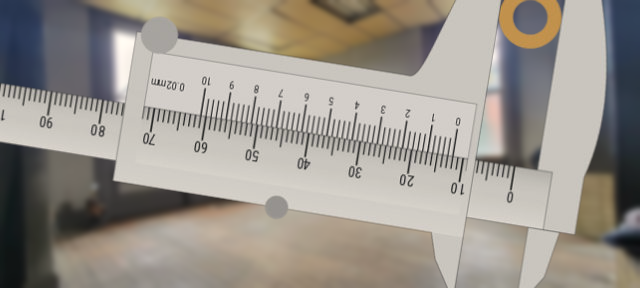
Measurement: 12.0
